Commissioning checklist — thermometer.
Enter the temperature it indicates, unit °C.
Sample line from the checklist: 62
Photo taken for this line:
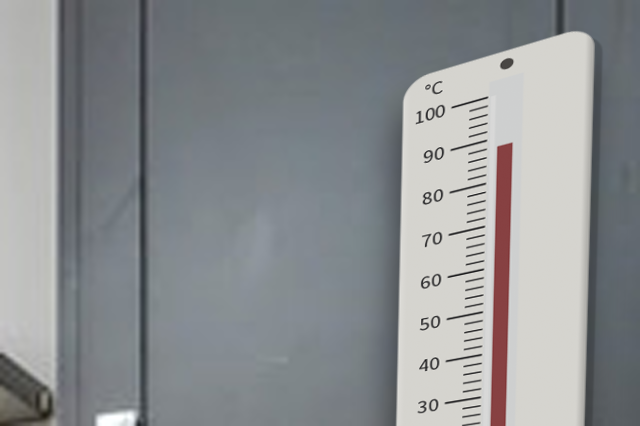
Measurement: 88
